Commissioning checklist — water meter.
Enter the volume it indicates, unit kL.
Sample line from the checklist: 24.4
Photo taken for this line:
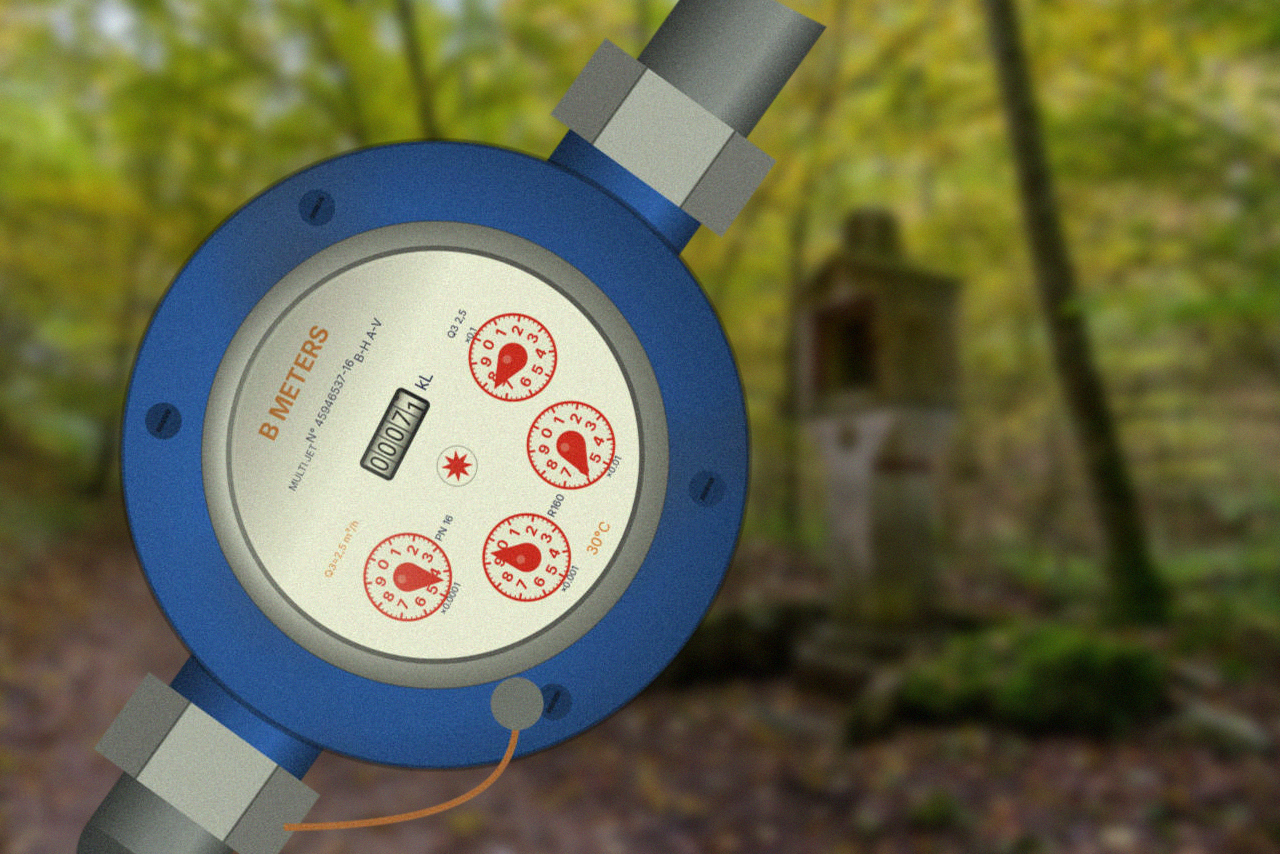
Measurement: 70.7594
